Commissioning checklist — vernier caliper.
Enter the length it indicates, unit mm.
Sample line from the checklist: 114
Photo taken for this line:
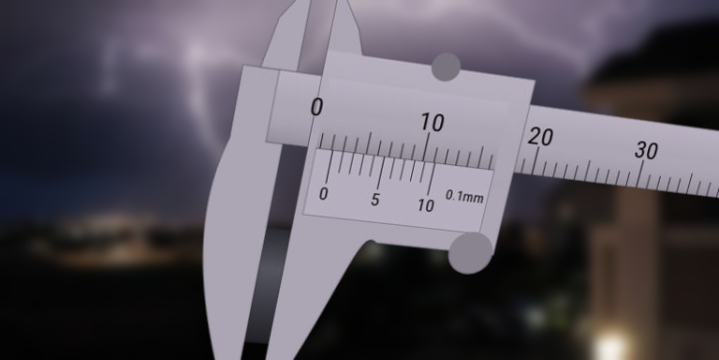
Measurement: 2.1
